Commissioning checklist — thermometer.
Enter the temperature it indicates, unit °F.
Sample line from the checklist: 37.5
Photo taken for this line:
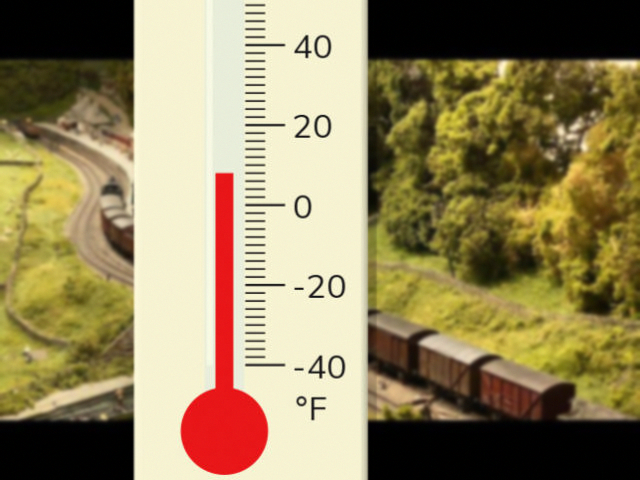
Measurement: 8
